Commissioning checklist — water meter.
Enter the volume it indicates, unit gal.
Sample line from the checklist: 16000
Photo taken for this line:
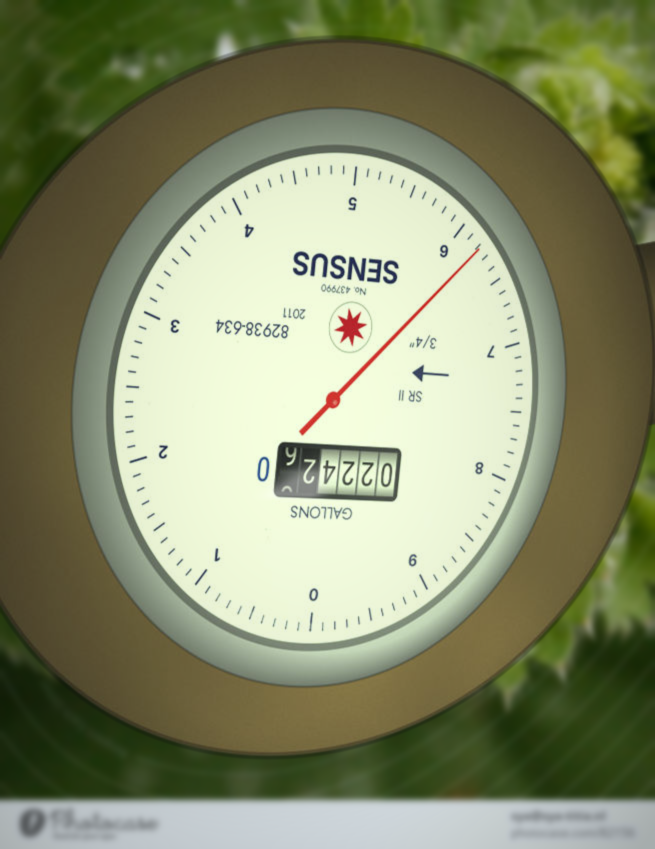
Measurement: 224256.2
